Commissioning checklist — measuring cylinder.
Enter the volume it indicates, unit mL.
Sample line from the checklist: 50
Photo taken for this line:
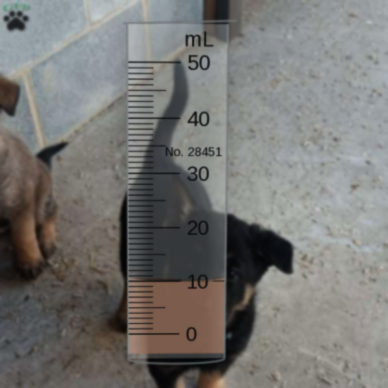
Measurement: 10
